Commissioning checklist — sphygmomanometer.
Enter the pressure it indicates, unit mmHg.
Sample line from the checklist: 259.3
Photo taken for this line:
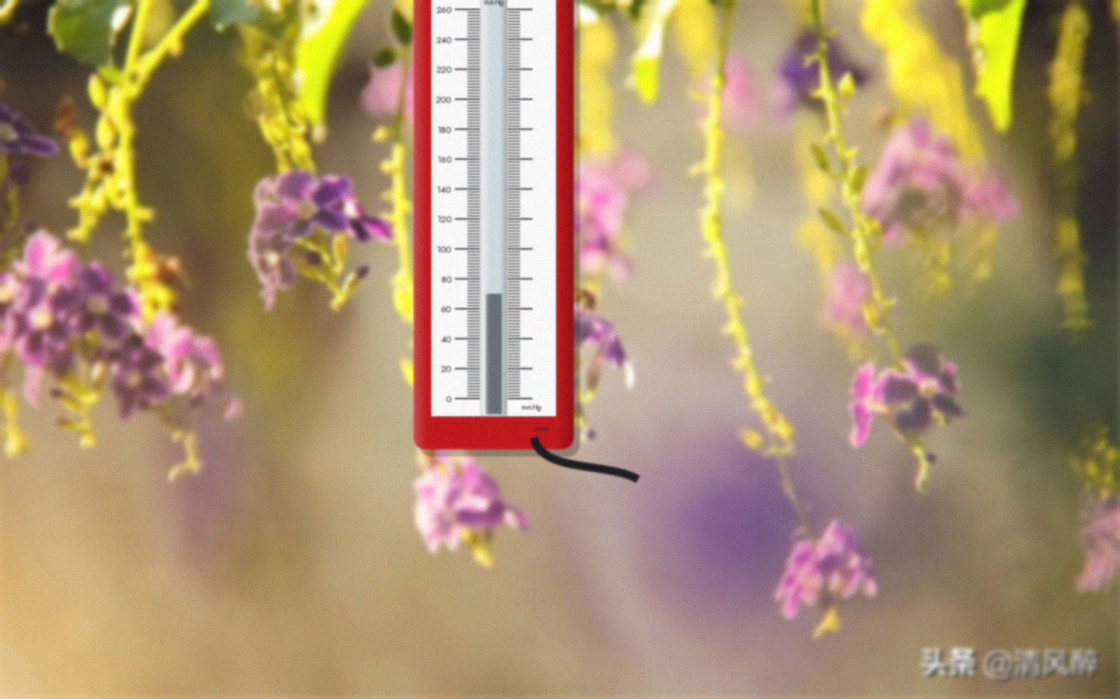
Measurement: 70
